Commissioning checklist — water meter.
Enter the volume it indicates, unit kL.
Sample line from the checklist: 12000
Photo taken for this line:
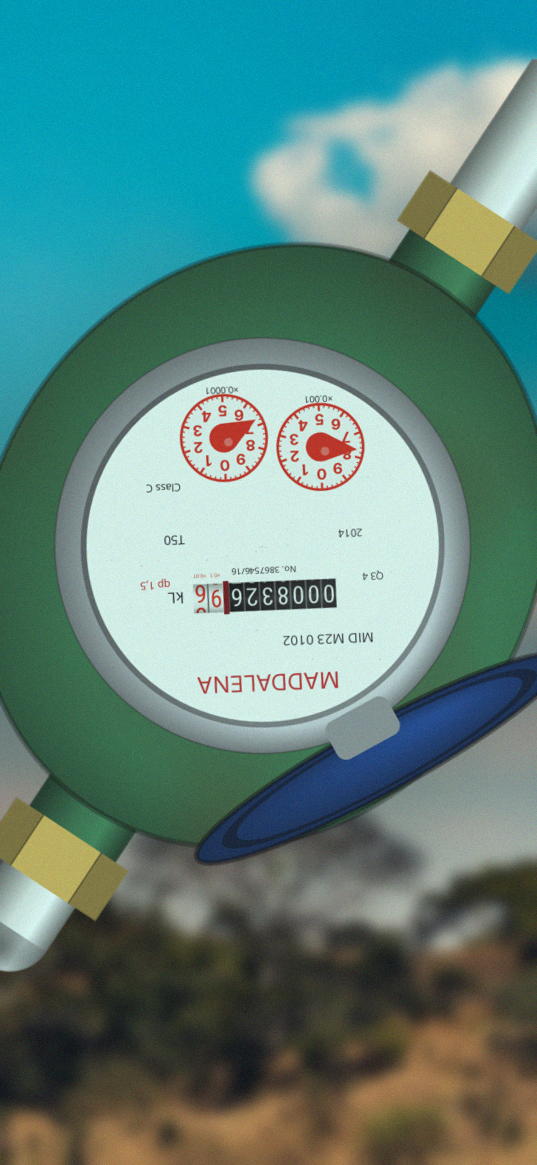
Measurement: 8326.9576
